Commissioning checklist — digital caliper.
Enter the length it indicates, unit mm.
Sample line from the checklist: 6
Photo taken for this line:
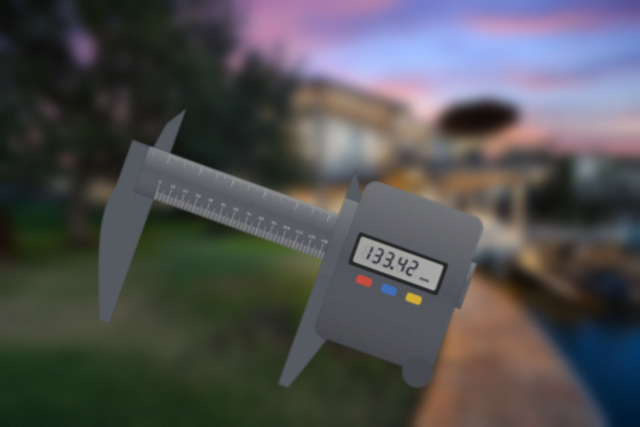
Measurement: 133.42
